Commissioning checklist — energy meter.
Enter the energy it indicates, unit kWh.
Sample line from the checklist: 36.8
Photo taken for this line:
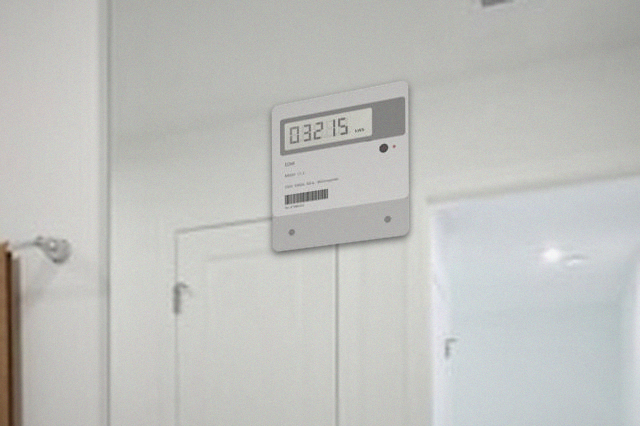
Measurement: 3215
